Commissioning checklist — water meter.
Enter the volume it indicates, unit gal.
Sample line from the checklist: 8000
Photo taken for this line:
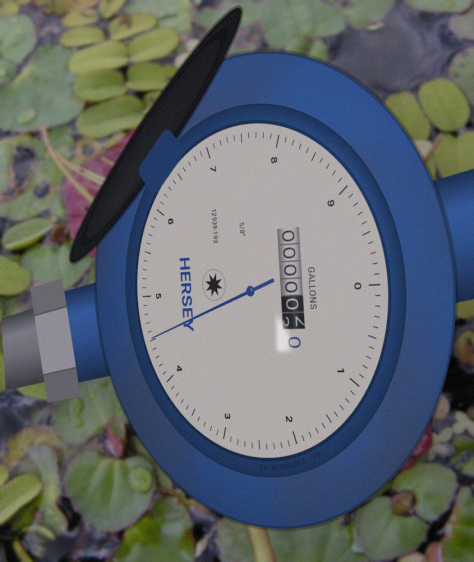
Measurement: 24.5
